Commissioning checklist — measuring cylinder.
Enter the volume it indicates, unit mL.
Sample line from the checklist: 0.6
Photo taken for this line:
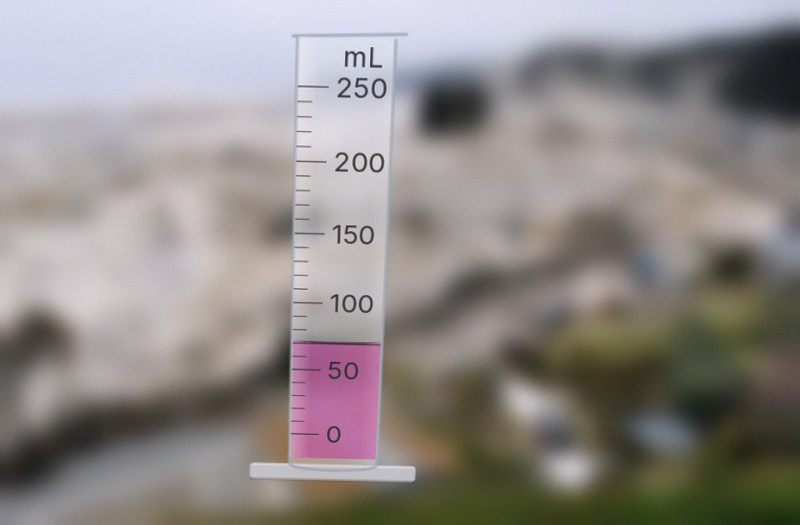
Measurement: 70
